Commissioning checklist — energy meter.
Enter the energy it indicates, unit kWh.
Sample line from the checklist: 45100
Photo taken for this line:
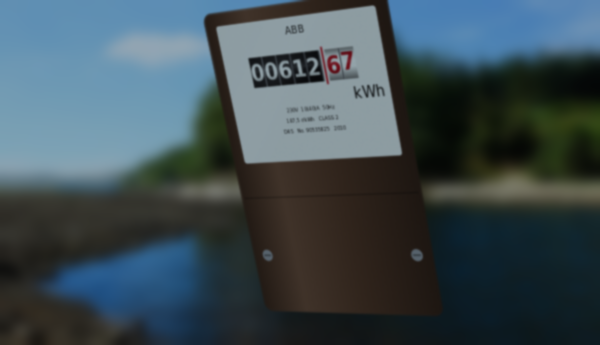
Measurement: 612.67
